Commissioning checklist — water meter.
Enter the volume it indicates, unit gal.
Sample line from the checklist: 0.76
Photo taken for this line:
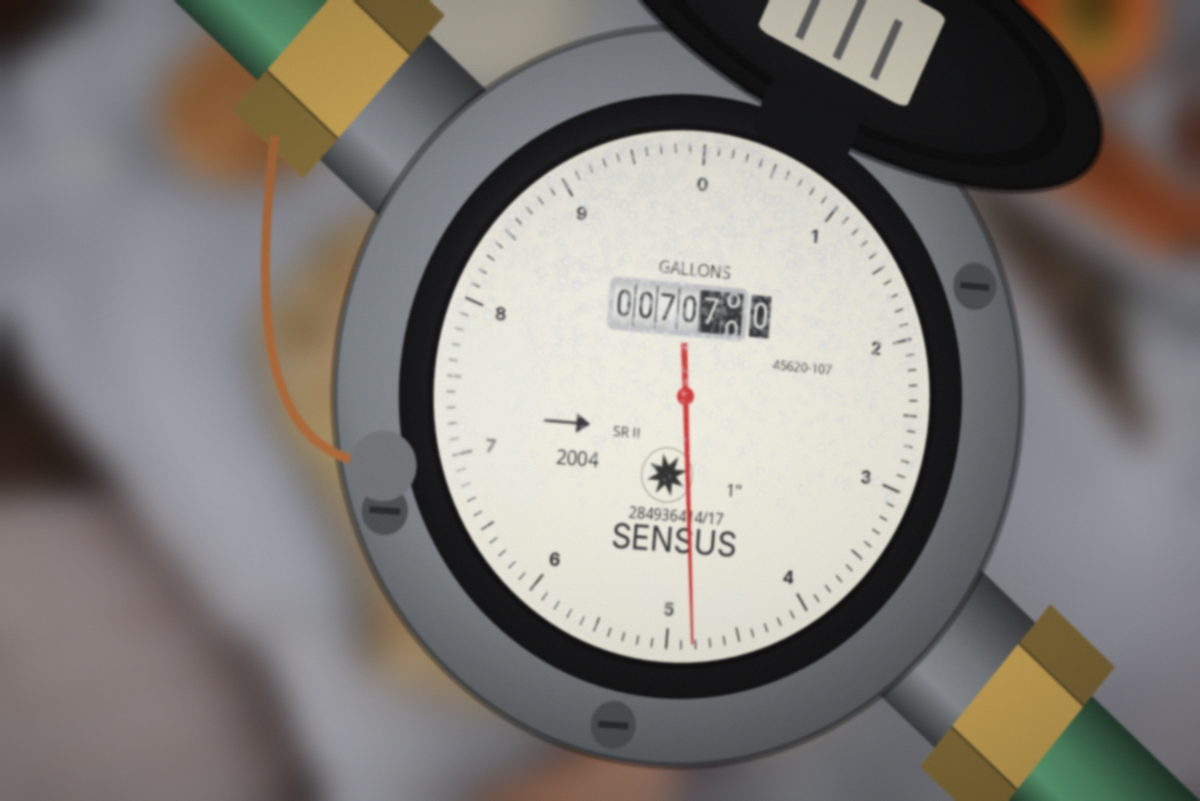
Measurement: 70784.8
